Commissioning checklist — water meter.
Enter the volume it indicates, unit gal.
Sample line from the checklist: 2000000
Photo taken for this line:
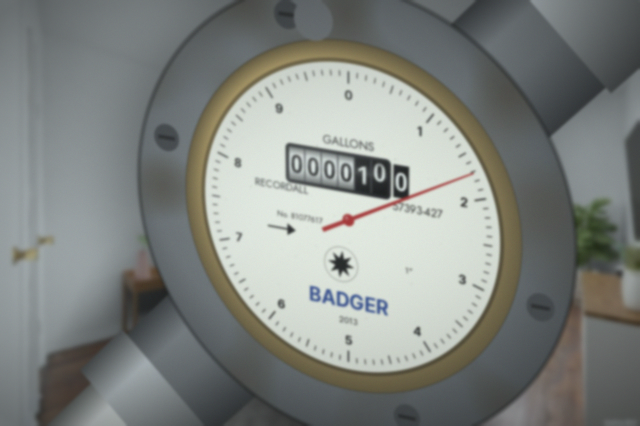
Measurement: 101.7
